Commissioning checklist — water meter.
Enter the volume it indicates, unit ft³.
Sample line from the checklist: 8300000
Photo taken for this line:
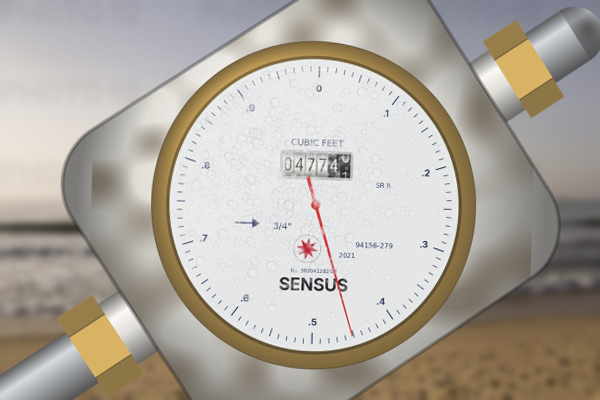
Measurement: 47740.45
